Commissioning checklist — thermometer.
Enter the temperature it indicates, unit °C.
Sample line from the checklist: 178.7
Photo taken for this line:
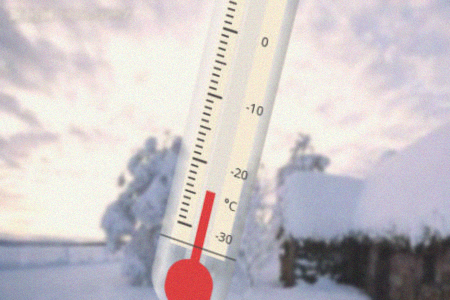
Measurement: -24
